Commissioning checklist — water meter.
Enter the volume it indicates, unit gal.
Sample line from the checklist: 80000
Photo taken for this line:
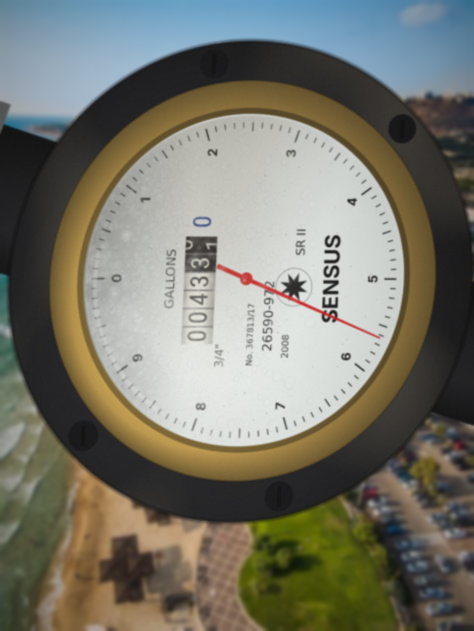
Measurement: 43305.6
